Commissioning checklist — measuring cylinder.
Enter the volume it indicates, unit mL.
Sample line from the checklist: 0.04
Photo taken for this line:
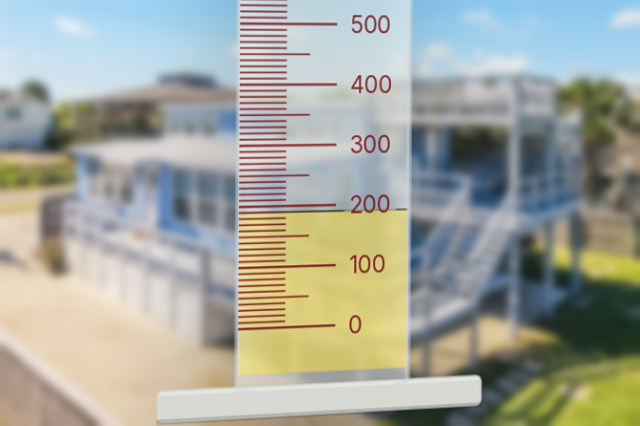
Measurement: 190
